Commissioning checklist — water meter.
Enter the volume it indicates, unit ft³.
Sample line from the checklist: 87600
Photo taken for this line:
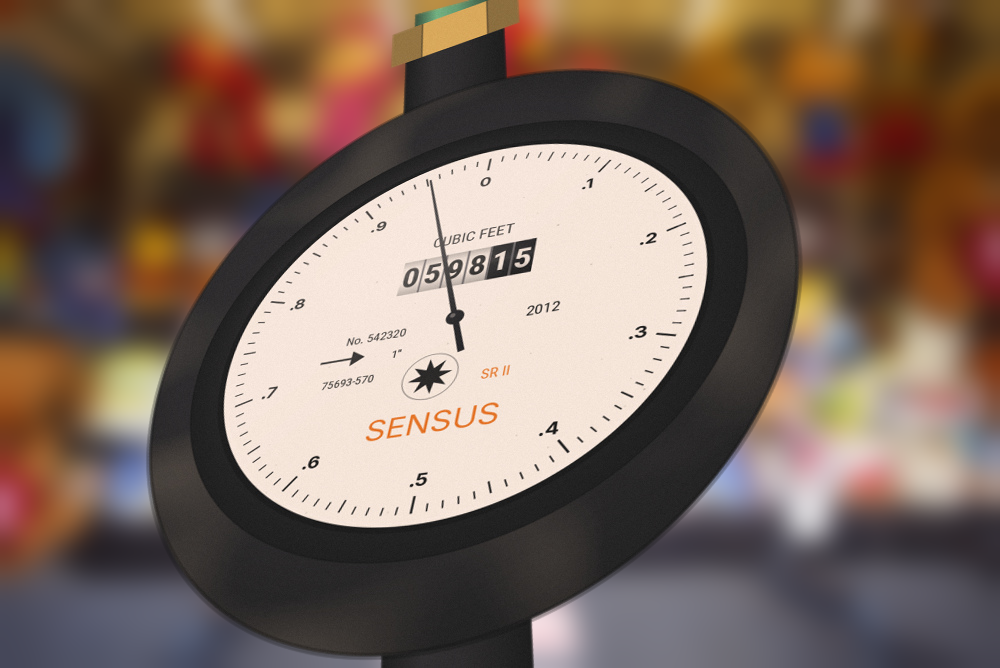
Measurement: 59814.95
